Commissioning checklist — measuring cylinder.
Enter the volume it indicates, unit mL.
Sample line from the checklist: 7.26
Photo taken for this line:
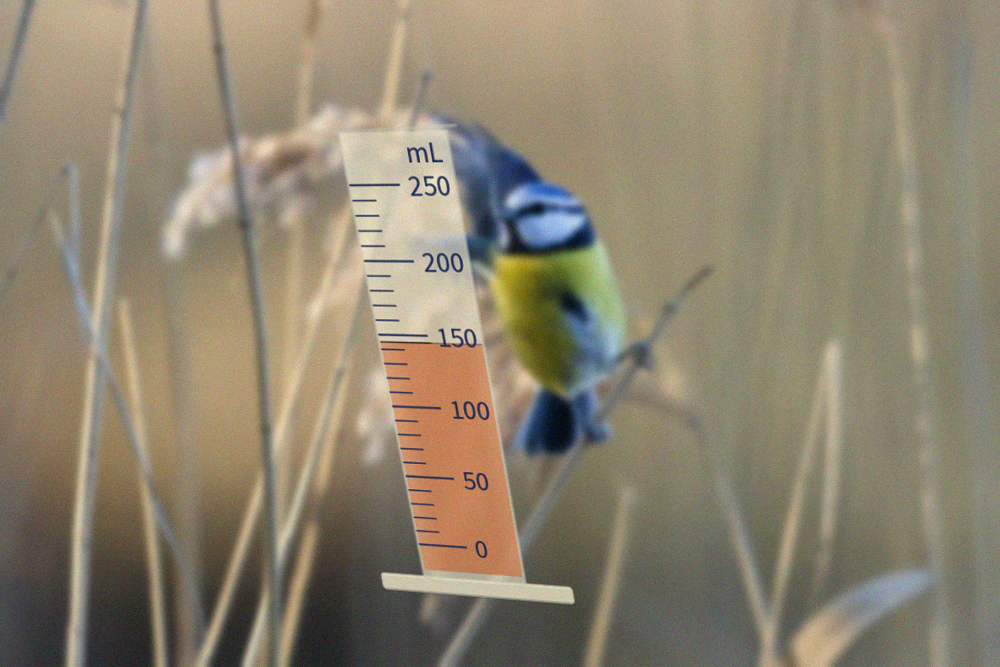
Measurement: 145
